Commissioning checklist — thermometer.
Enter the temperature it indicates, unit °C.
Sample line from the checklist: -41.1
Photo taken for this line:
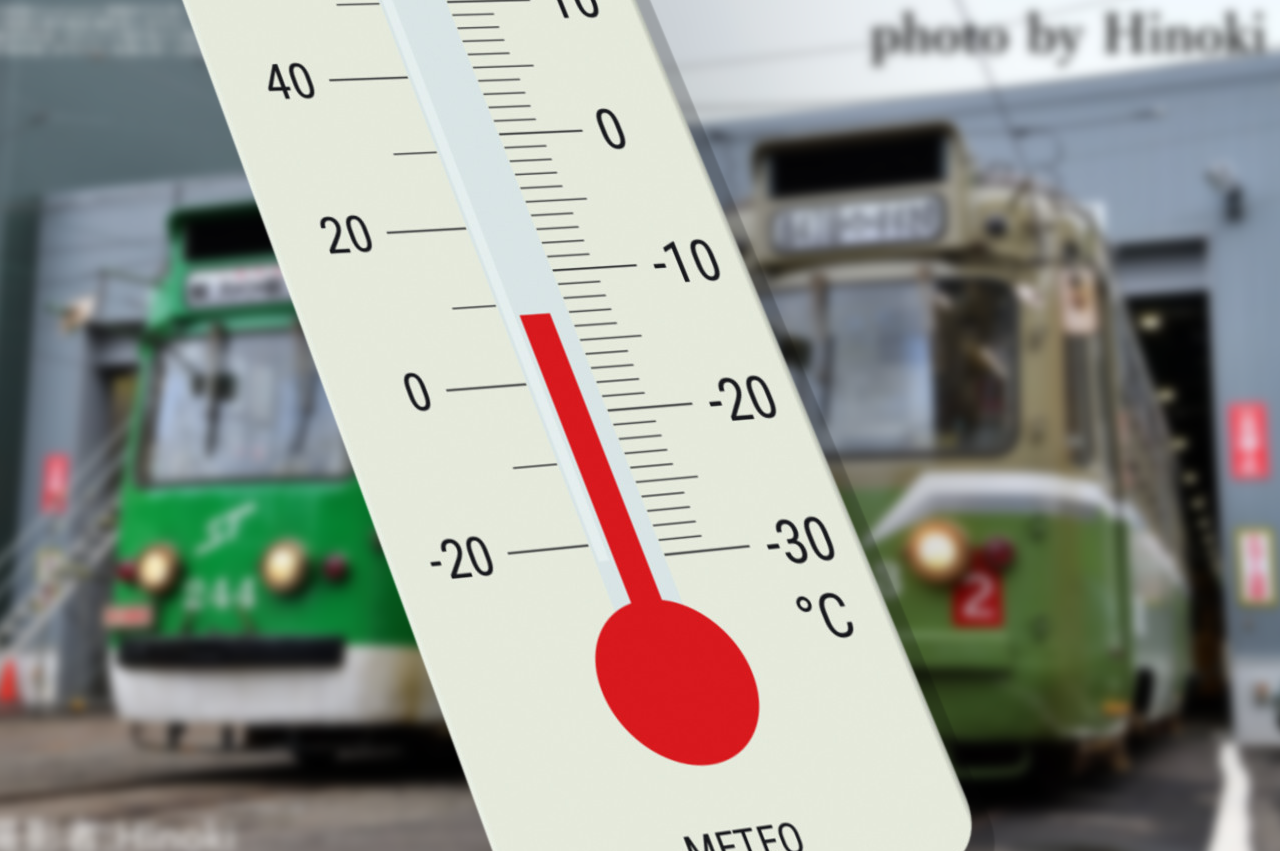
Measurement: -13
